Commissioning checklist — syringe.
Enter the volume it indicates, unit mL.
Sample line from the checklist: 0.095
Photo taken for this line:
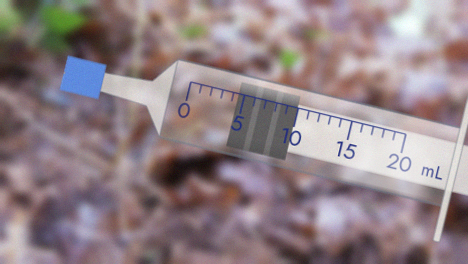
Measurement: 4.5
